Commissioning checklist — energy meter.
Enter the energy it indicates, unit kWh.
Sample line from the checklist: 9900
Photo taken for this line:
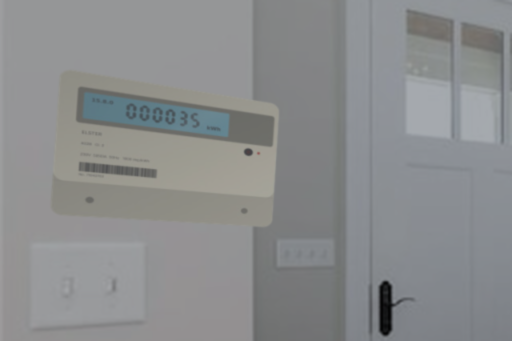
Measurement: 35
